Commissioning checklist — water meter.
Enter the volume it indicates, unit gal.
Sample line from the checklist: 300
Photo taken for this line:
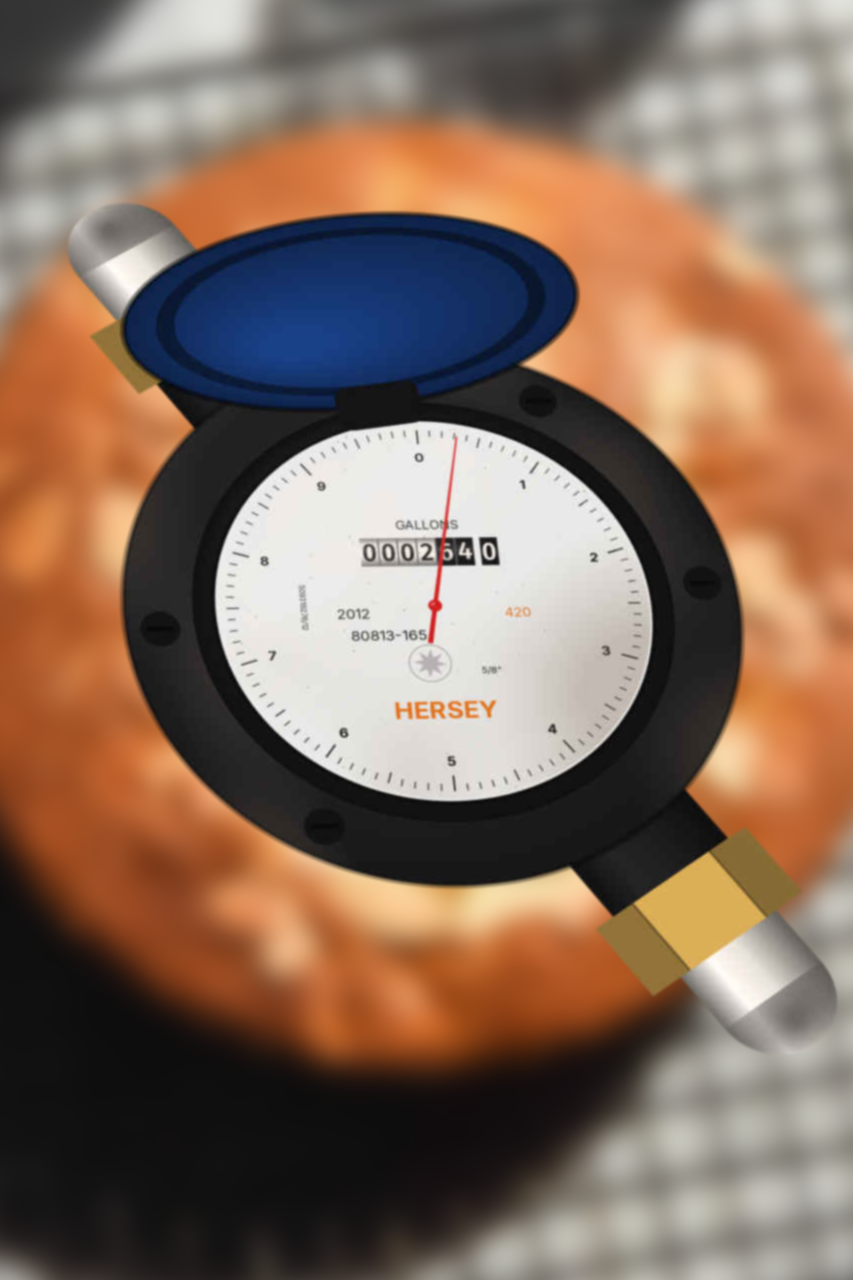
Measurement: 2640.3
